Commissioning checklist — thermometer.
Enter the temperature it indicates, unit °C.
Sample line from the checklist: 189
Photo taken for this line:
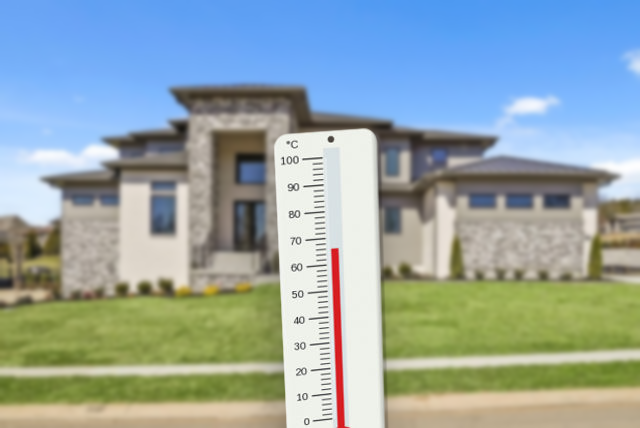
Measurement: 66
